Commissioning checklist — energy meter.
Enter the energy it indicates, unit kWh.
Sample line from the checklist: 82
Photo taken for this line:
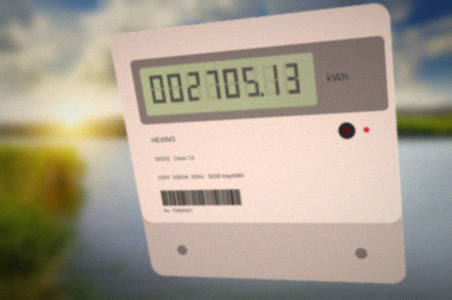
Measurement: 2705.13
